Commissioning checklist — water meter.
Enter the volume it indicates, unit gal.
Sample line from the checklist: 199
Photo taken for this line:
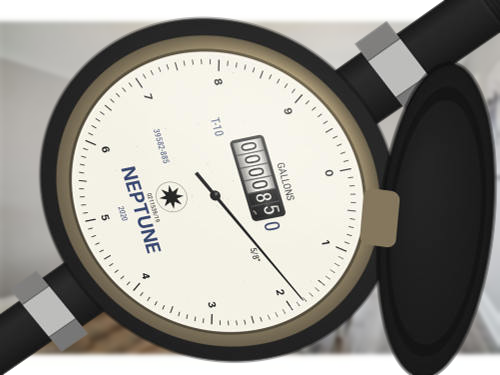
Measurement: 851.8
